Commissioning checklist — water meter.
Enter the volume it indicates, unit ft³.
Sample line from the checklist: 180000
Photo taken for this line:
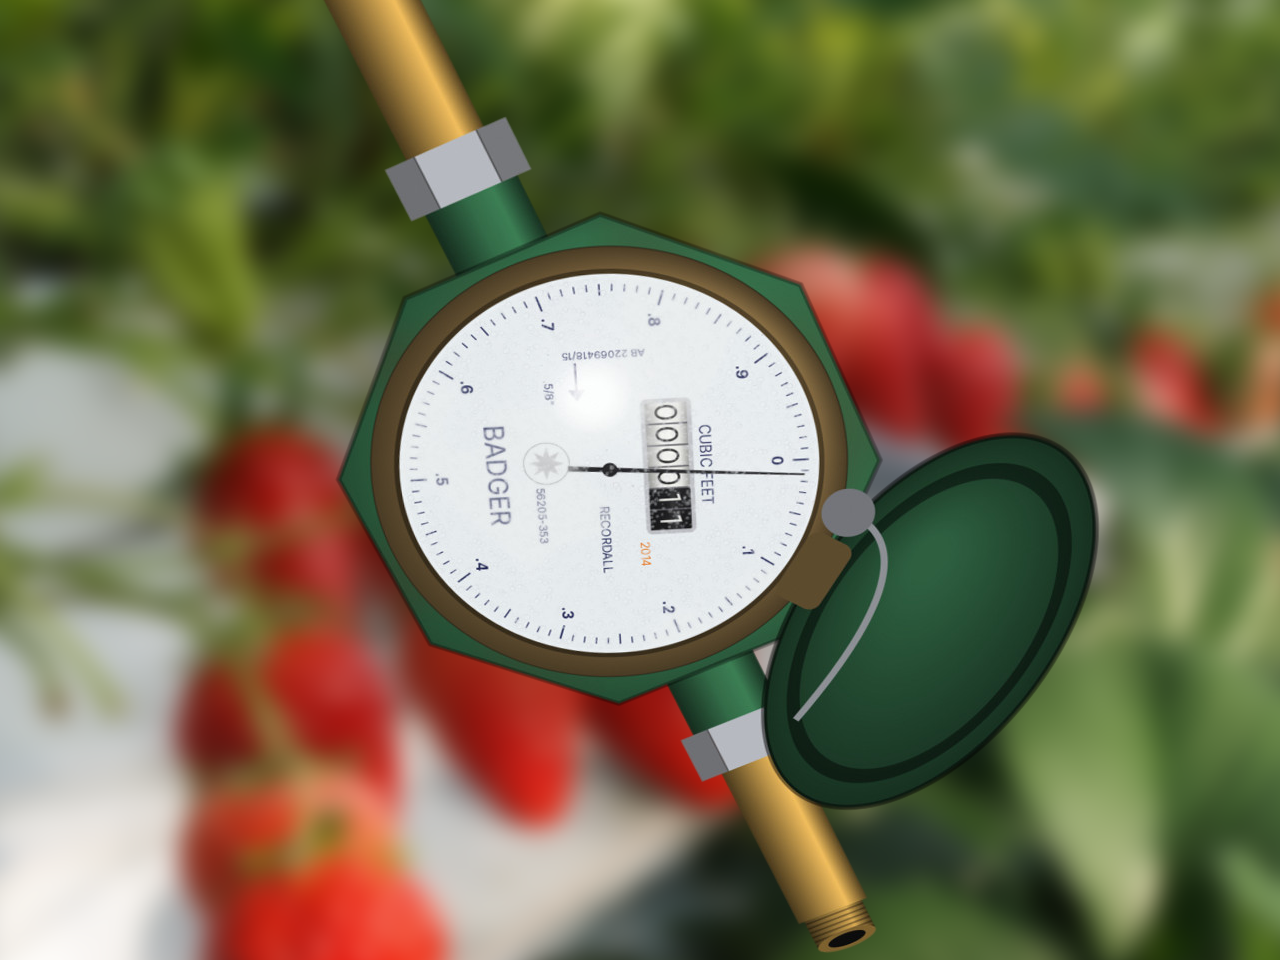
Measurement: 11.01
